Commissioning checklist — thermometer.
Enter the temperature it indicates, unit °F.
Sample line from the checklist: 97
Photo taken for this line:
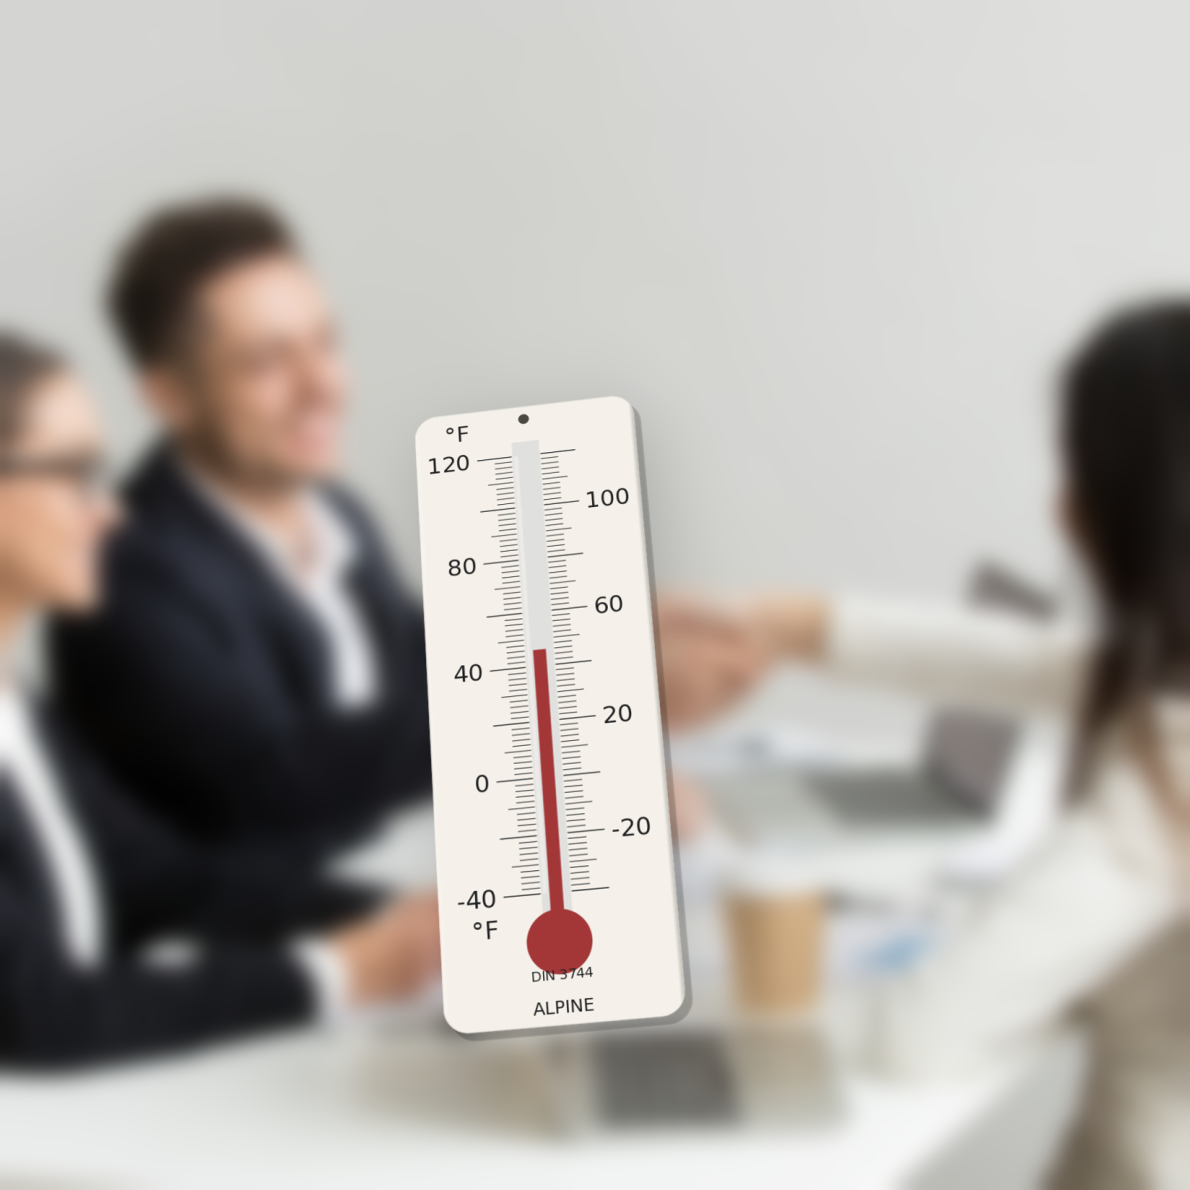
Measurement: 46
